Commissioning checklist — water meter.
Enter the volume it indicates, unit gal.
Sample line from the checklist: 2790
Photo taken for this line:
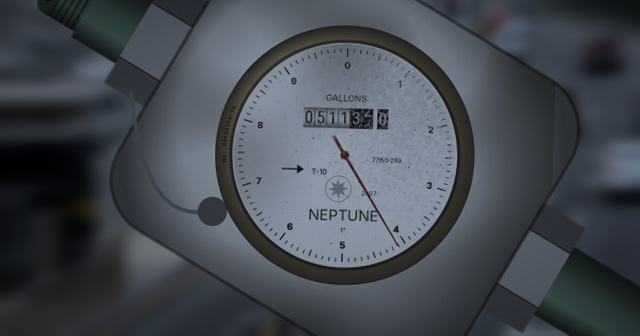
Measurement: 511324.1
